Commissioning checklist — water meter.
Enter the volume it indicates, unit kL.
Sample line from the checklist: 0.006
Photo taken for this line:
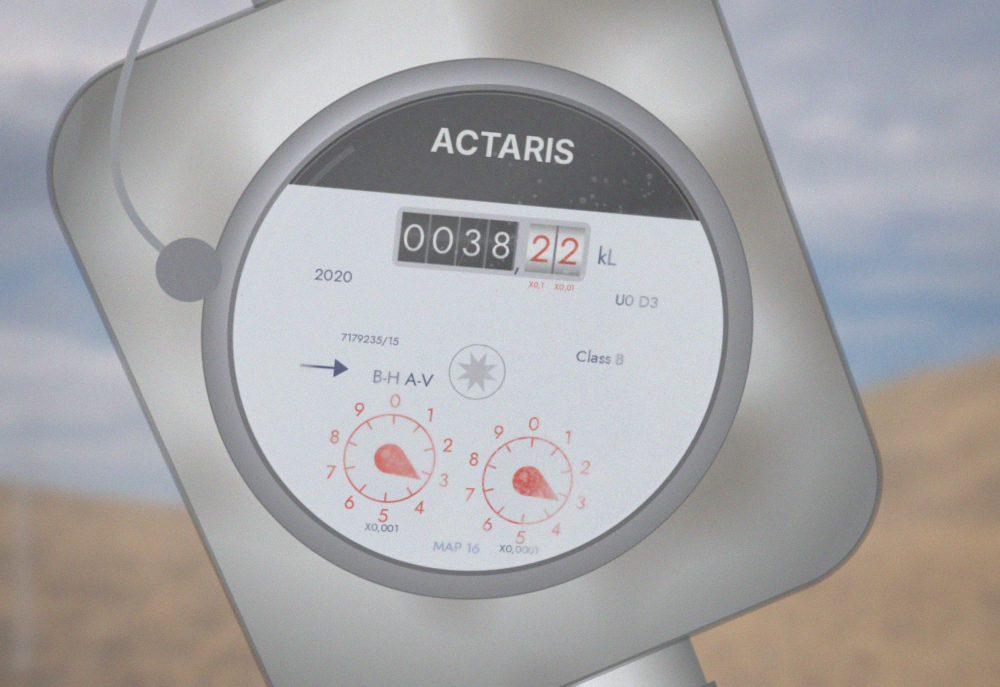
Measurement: 38.2233
